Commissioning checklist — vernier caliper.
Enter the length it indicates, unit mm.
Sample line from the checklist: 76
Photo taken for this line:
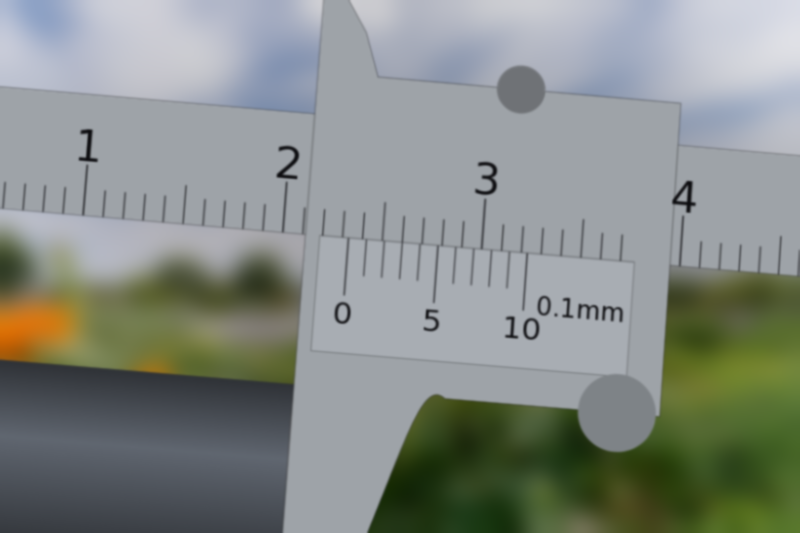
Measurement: 23.3
